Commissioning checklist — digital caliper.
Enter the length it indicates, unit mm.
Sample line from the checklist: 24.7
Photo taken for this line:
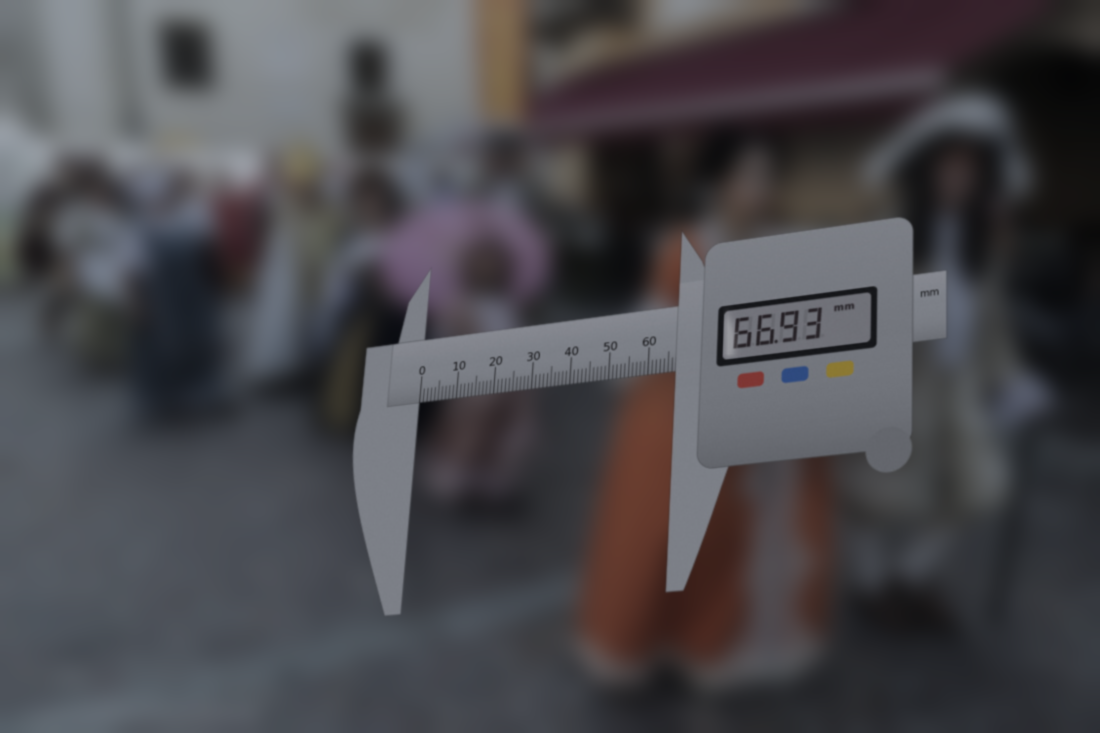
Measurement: 66.93
